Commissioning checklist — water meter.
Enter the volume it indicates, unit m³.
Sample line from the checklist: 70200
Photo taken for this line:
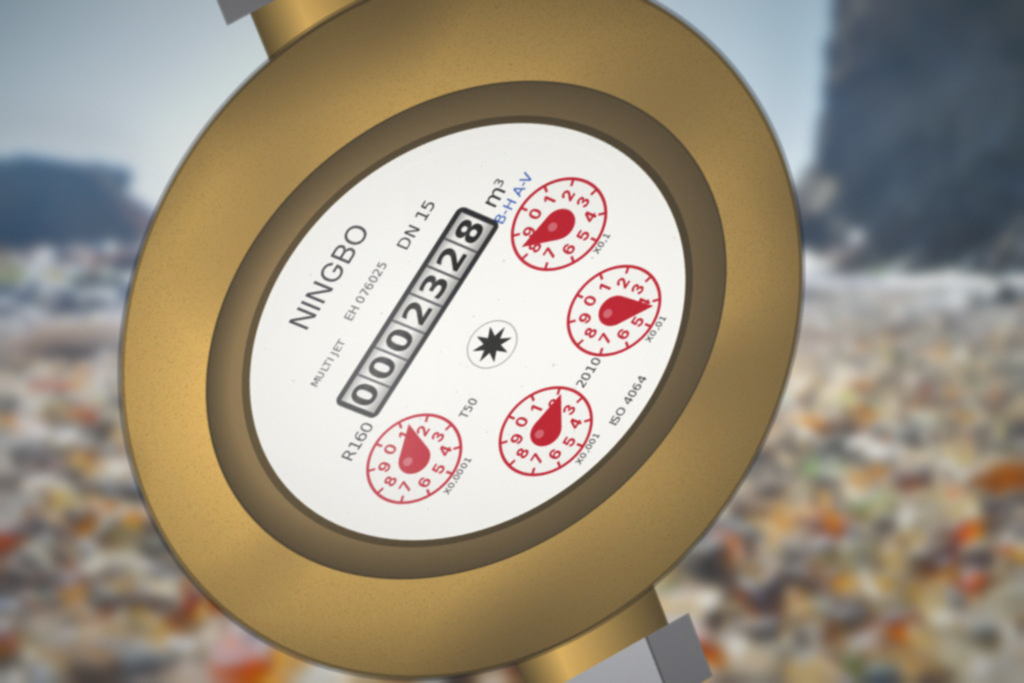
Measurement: 2328.8421
